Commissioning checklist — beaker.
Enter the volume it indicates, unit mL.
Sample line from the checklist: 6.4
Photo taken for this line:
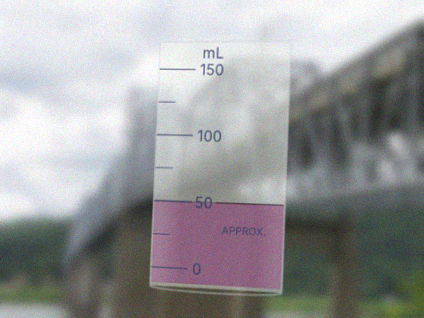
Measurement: 50
